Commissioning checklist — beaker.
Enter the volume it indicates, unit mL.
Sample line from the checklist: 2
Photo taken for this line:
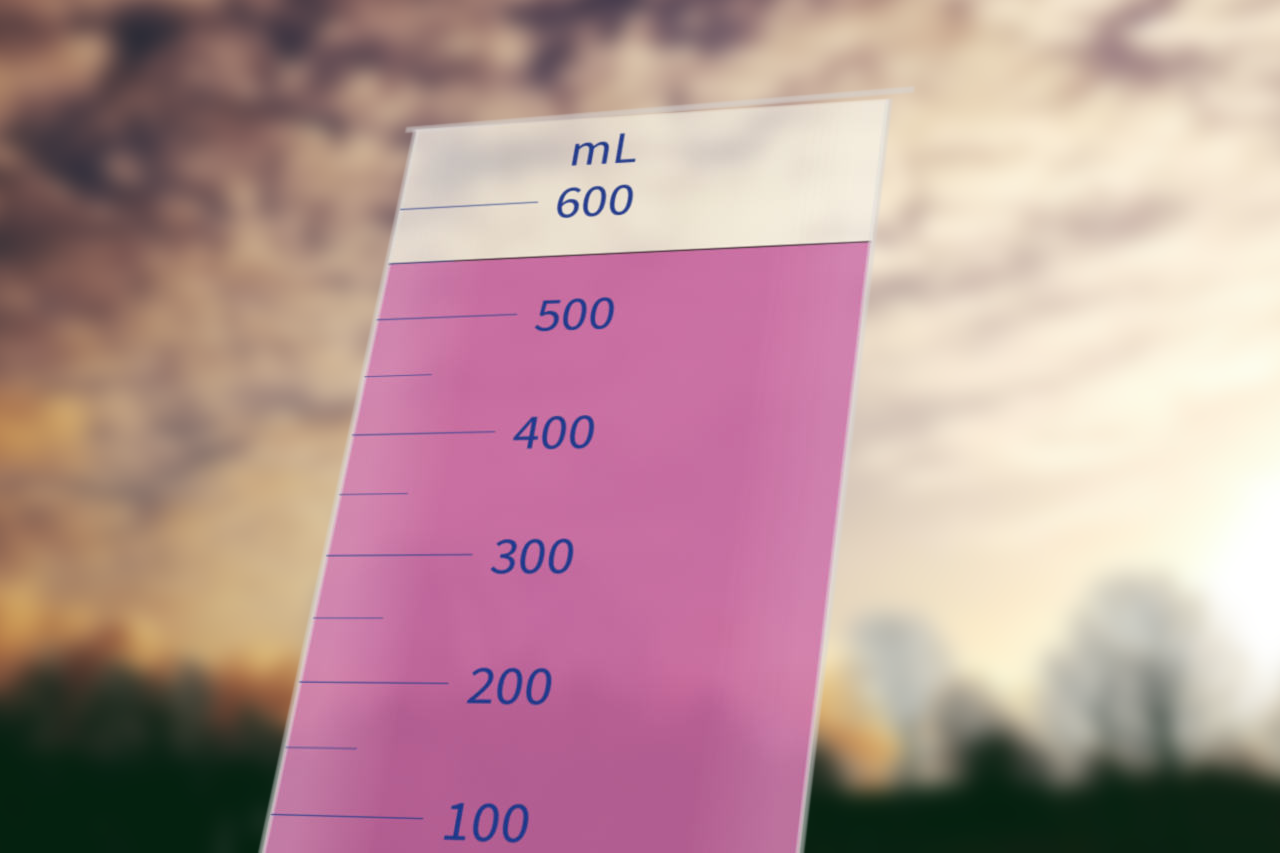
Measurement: 550
